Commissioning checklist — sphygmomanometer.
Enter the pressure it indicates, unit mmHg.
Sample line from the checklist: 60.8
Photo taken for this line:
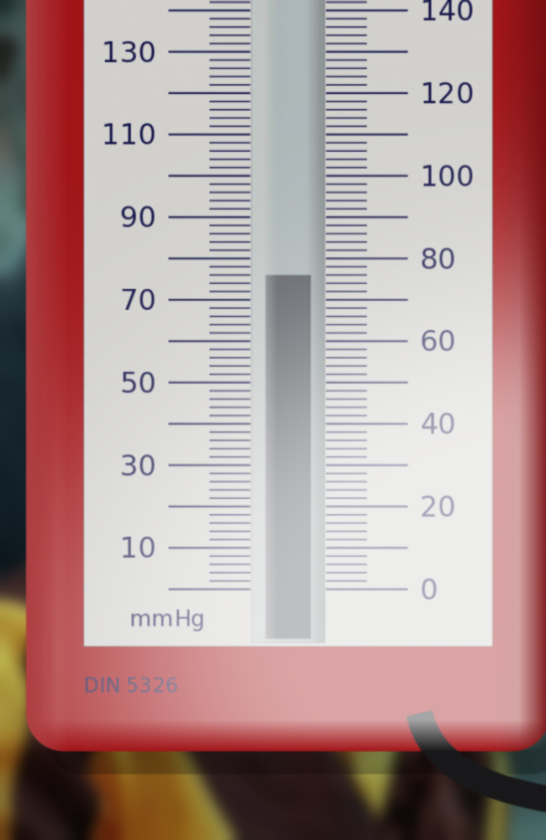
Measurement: 76
